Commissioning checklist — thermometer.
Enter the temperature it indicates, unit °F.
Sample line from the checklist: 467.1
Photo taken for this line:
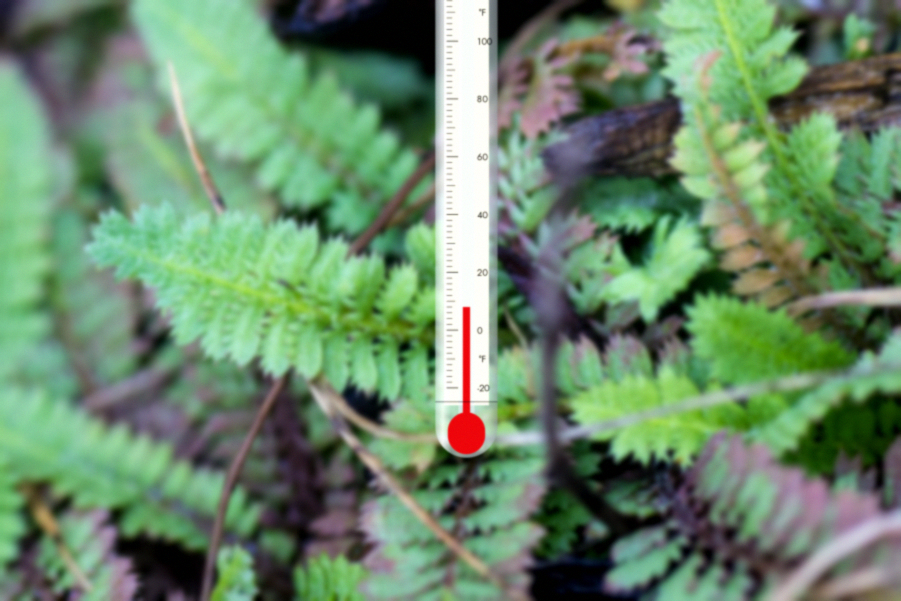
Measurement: 8
